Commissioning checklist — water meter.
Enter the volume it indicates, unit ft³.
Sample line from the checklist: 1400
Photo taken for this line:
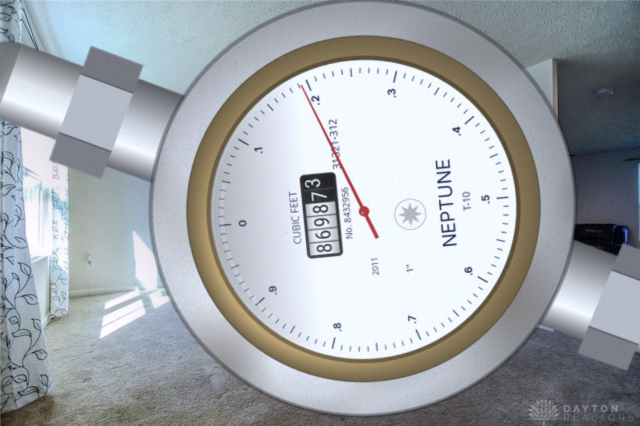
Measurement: 869873.19
